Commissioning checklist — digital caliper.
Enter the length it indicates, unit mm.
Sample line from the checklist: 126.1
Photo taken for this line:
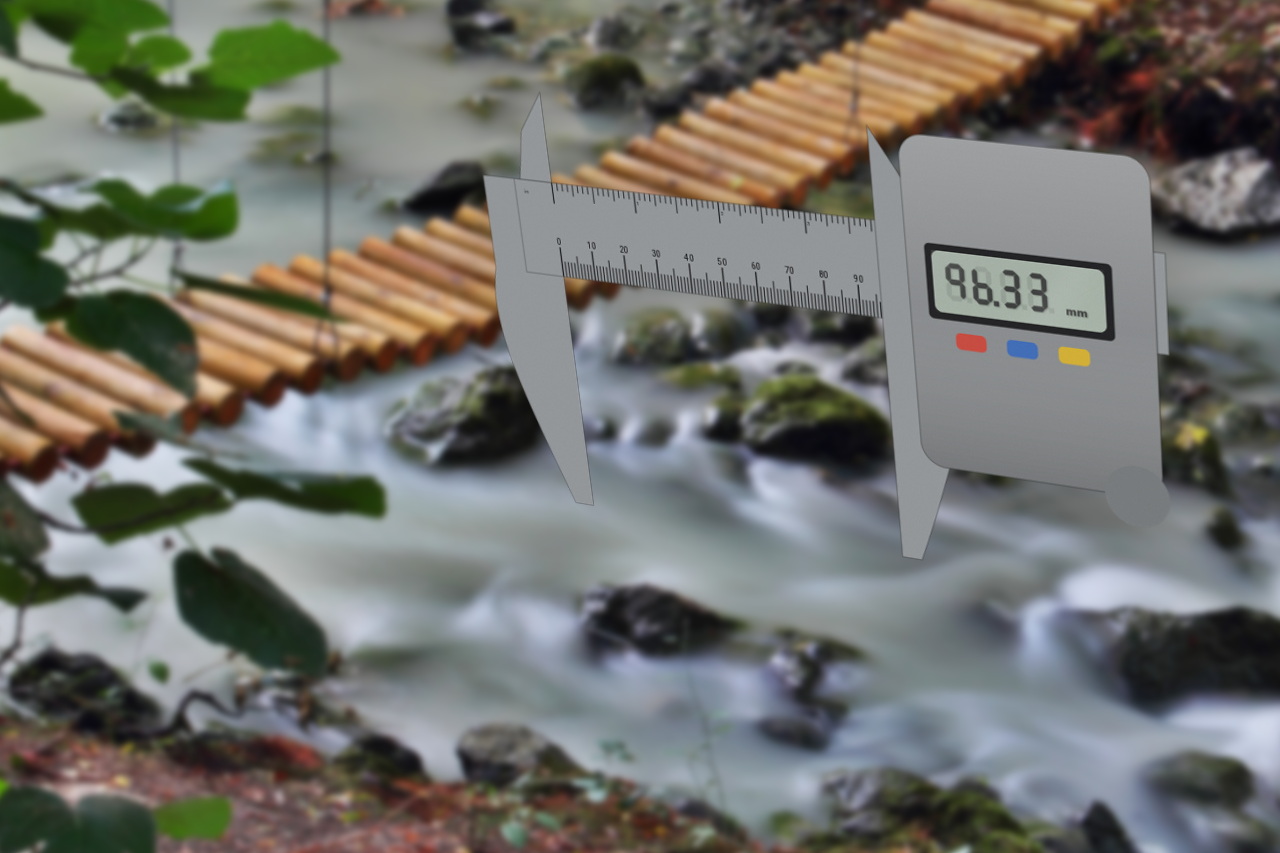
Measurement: 96.33
